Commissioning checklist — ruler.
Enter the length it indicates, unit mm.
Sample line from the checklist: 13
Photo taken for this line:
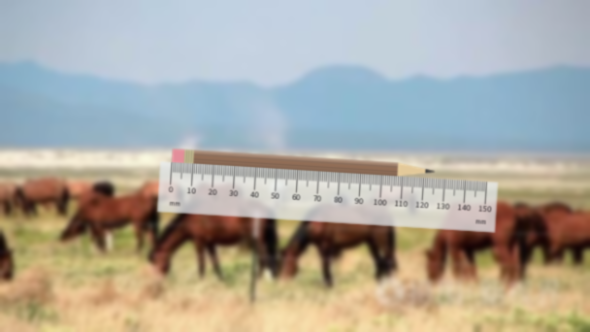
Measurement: 125
